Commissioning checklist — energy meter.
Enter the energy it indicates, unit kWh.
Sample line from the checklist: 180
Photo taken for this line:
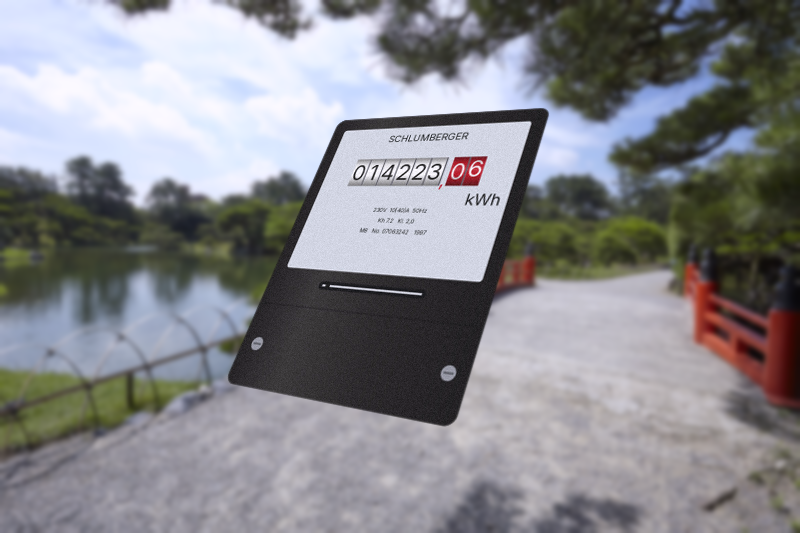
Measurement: 14223.06
